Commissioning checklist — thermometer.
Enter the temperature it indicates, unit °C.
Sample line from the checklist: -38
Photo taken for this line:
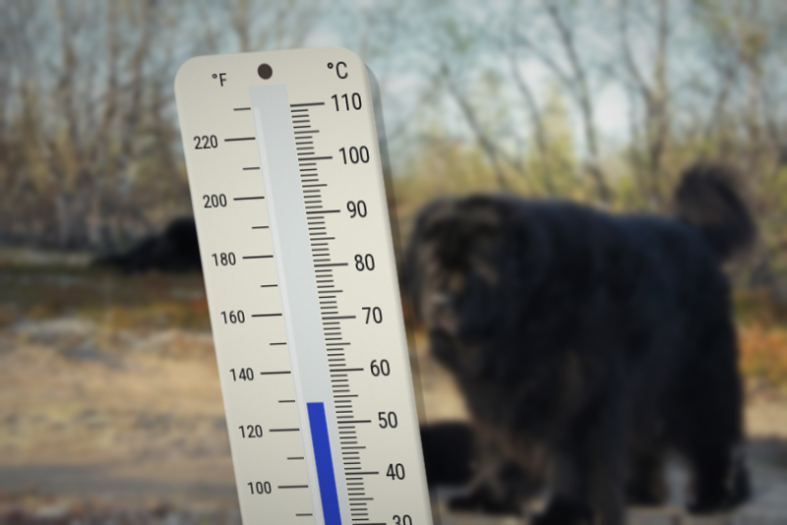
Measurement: 54
